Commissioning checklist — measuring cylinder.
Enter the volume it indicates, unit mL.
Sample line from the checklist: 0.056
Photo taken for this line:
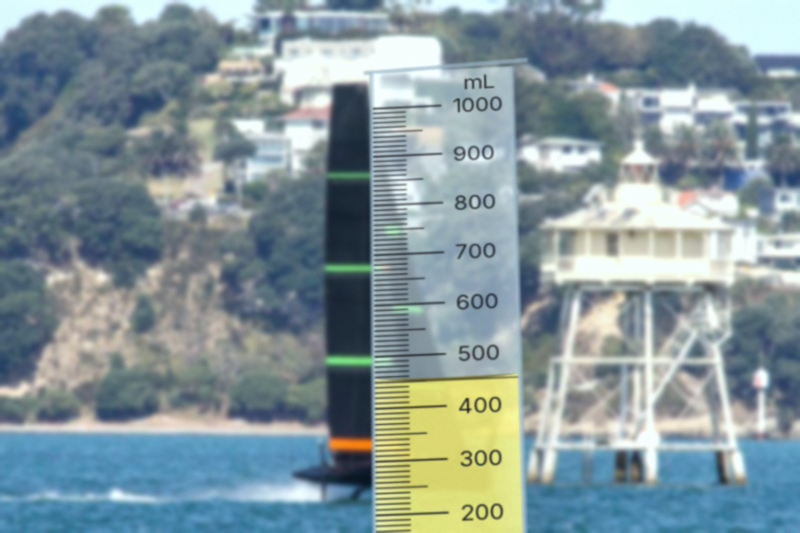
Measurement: 450
